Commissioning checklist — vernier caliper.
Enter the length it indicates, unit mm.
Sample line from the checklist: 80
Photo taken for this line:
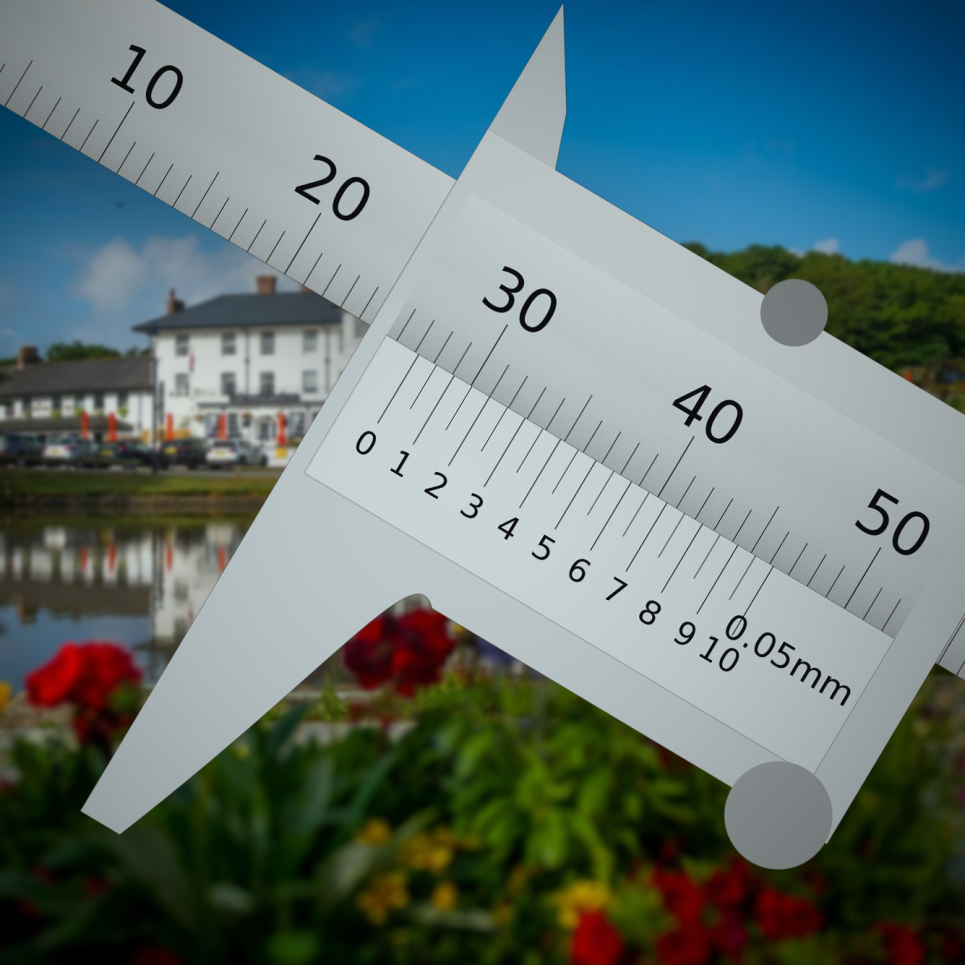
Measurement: 27.20
